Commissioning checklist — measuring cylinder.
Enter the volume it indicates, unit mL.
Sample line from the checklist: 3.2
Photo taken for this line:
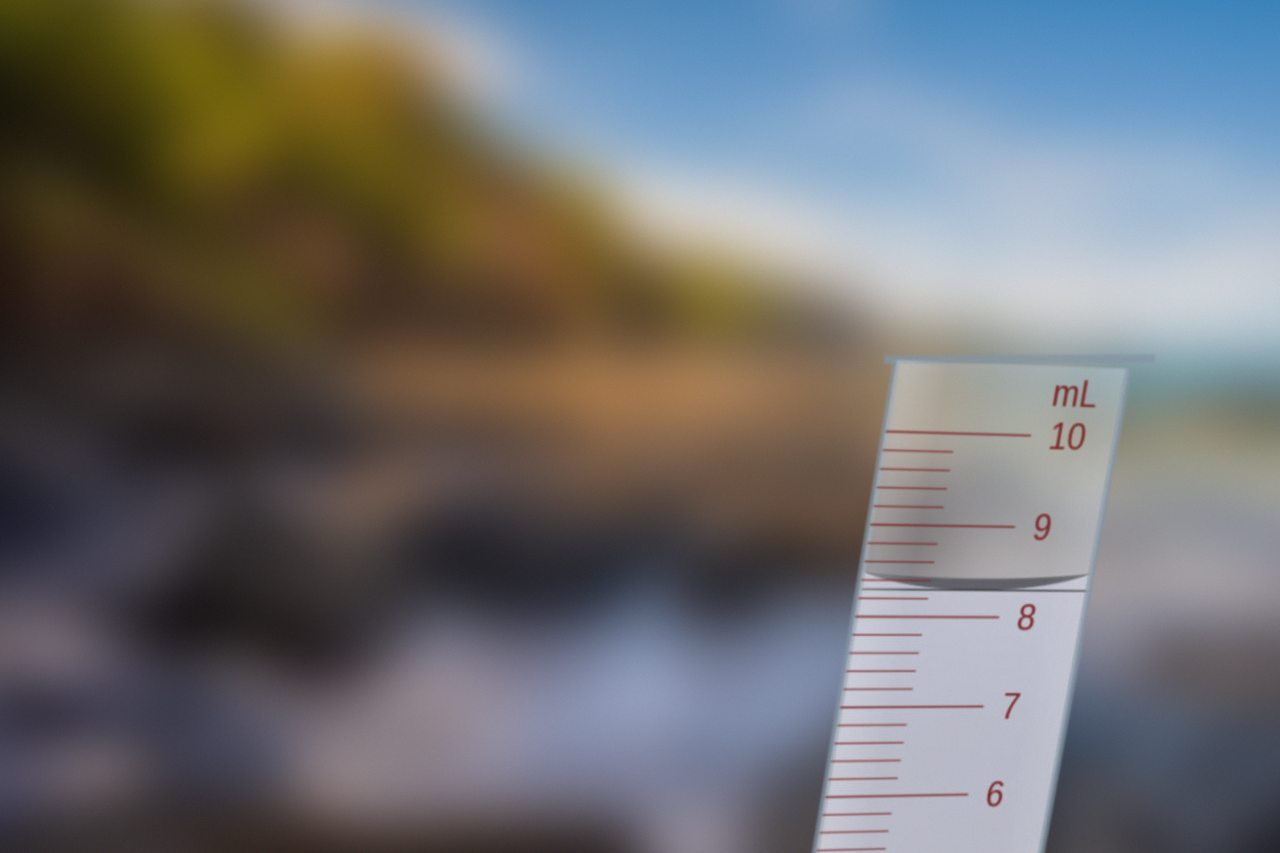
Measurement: 8.3
